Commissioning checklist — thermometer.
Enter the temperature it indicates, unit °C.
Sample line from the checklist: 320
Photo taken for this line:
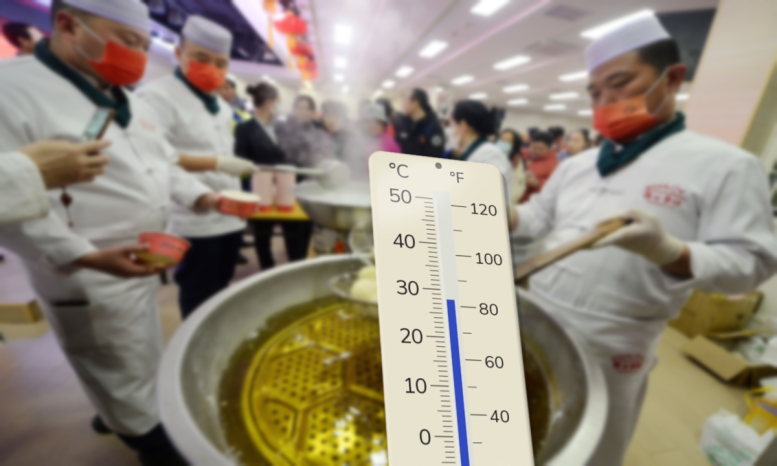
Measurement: 28
